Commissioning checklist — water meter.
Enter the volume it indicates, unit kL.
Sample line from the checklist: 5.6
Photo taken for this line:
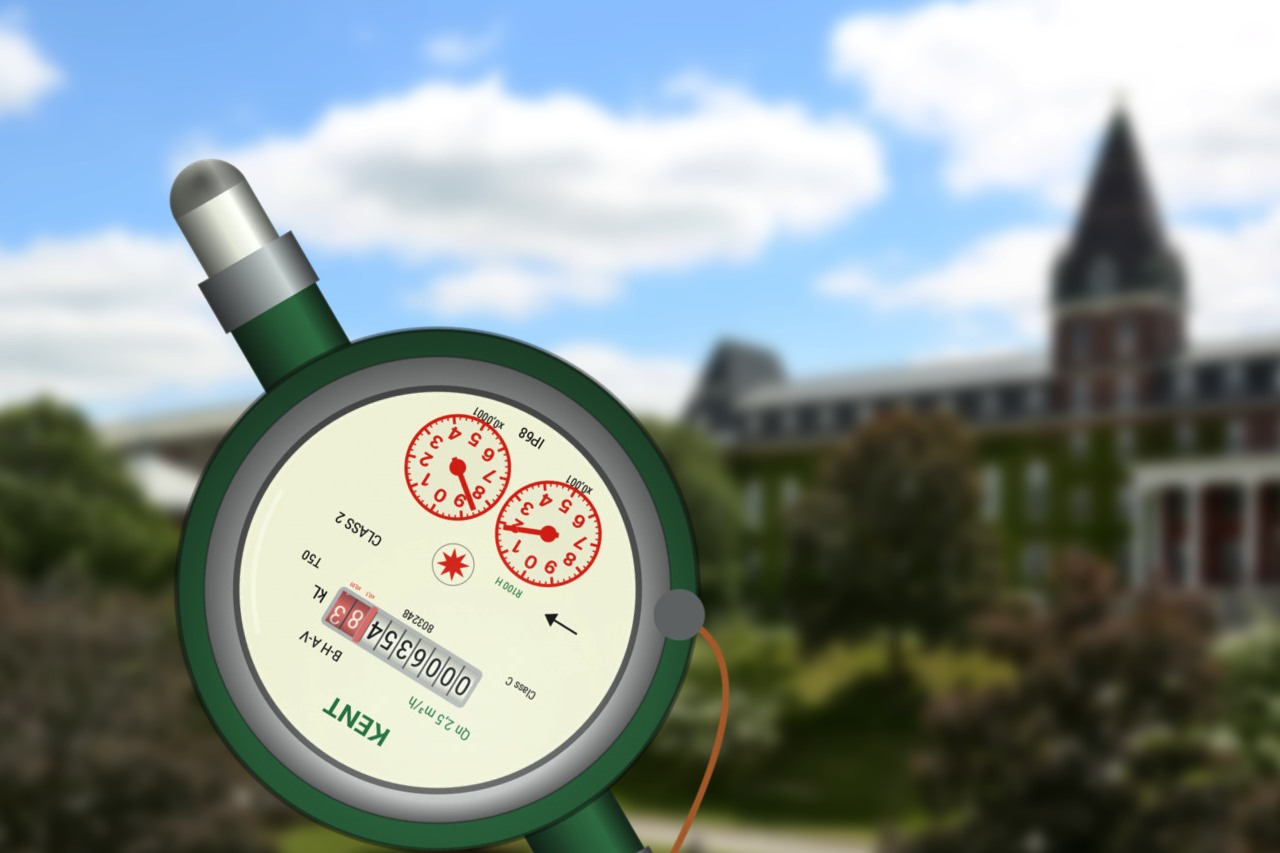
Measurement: 6354.8318
